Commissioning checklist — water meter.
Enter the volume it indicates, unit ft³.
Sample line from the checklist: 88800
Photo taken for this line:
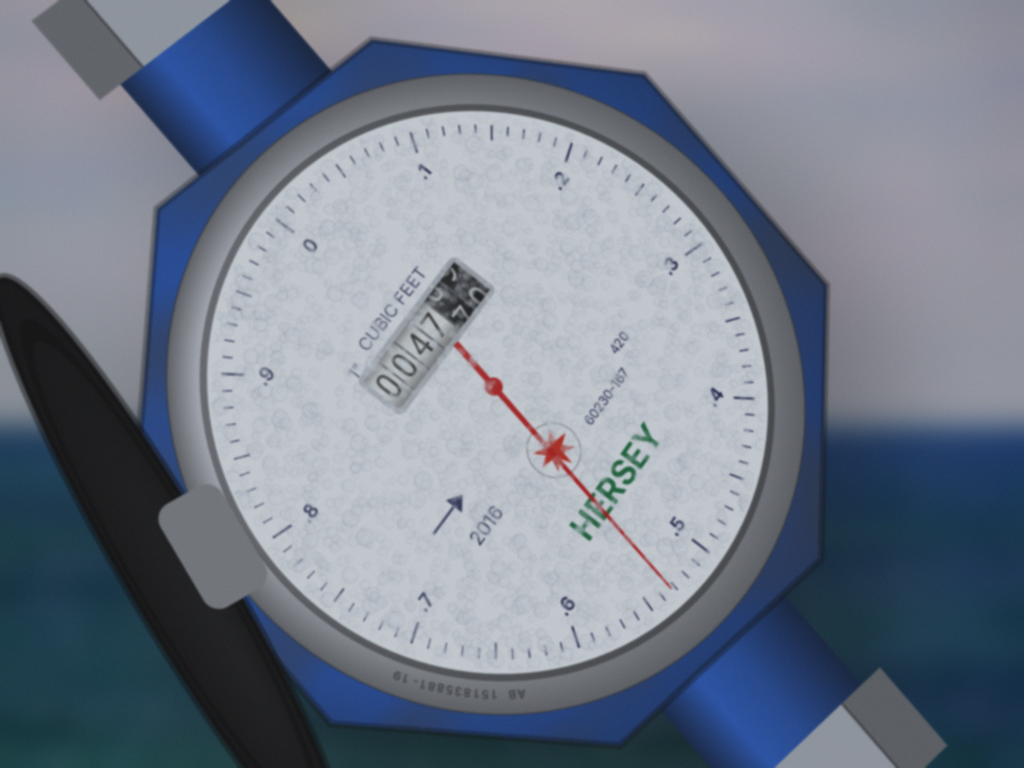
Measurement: 4769.53
